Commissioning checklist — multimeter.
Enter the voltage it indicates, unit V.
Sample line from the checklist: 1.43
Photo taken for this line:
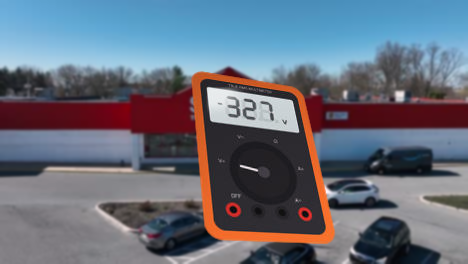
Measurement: -327
